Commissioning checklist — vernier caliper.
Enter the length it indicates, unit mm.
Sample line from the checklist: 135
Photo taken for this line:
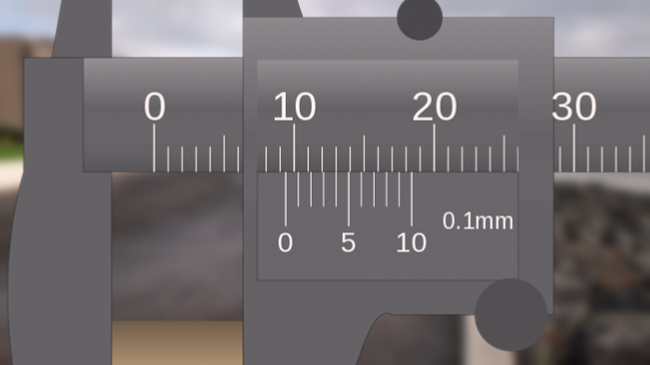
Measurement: 9.4
